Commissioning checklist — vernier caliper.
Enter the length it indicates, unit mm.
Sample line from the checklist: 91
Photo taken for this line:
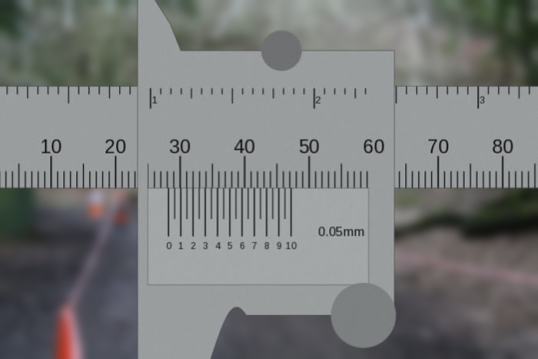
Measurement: 28.2
